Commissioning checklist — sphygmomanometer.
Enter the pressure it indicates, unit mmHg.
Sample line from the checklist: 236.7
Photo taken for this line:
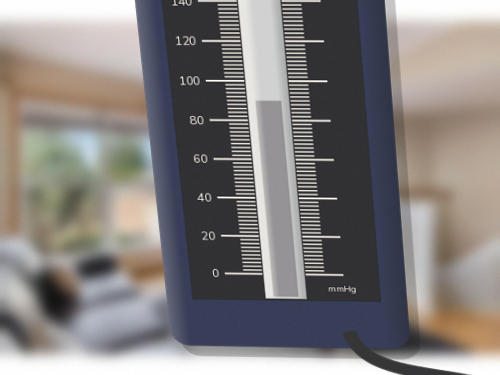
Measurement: 90
